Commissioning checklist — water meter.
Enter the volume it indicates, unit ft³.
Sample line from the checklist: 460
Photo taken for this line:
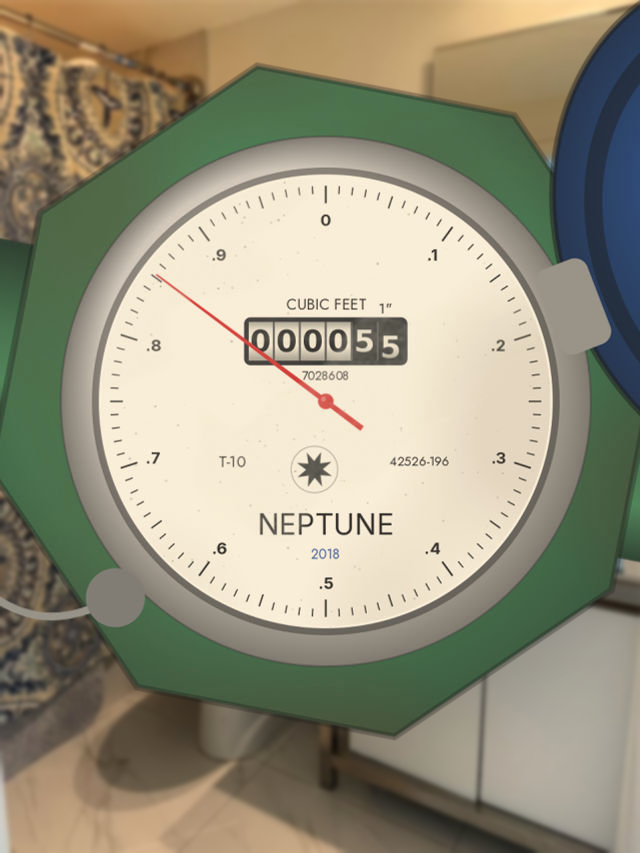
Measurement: 54.85
